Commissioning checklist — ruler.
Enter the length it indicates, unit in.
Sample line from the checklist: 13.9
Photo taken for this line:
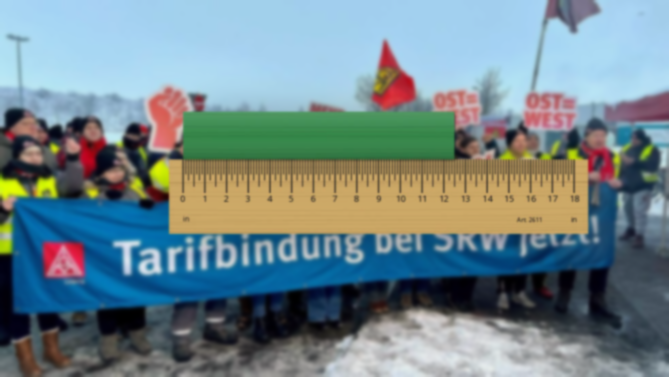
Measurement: 12.5
